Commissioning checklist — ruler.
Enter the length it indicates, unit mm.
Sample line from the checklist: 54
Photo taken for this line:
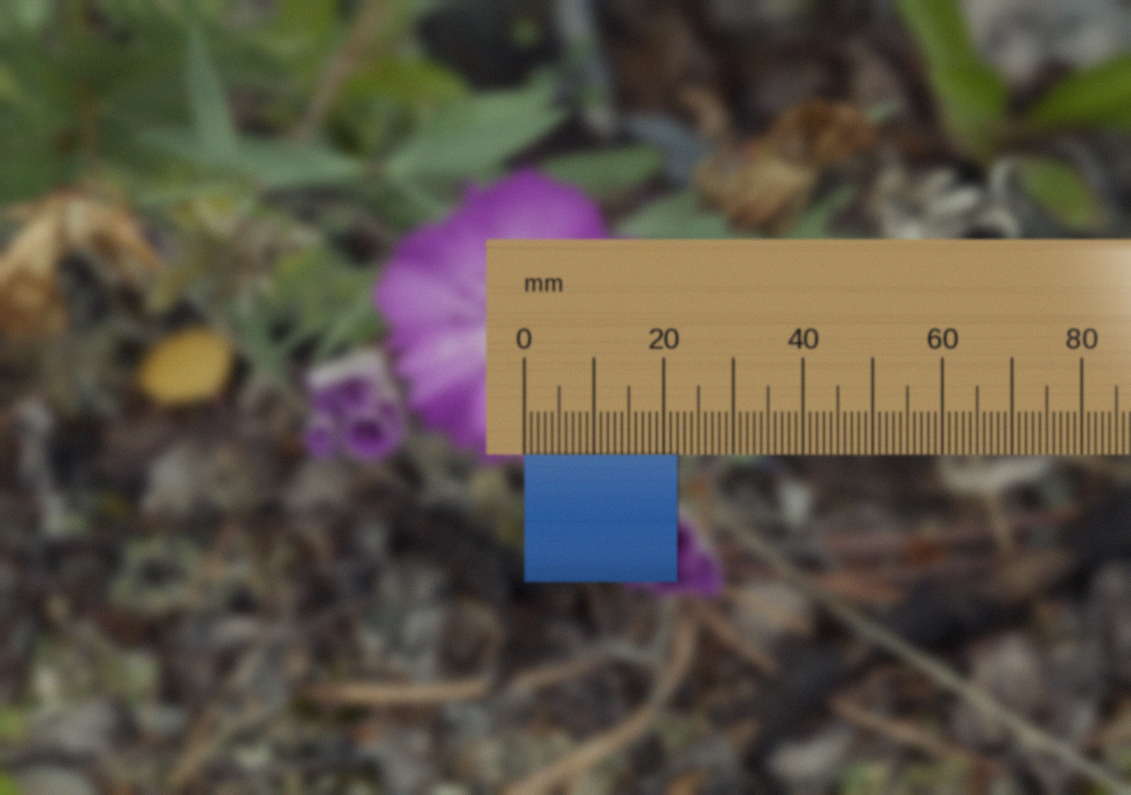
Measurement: 22
